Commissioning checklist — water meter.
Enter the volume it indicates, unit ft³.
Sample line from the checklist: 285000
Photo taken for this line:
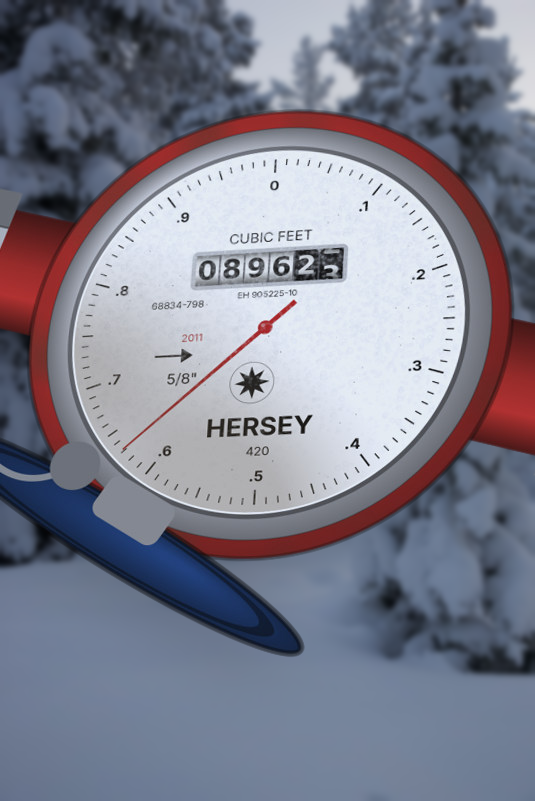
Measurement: 89622.63
